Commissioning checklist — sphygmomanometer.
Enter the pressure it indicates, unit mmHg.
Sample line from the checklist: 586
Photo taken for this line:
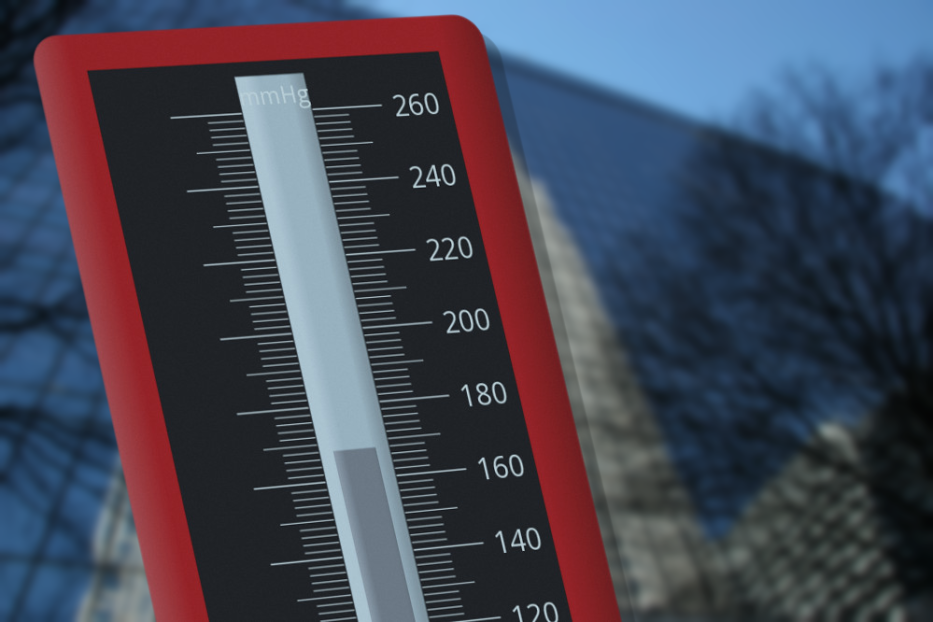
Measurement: 168
